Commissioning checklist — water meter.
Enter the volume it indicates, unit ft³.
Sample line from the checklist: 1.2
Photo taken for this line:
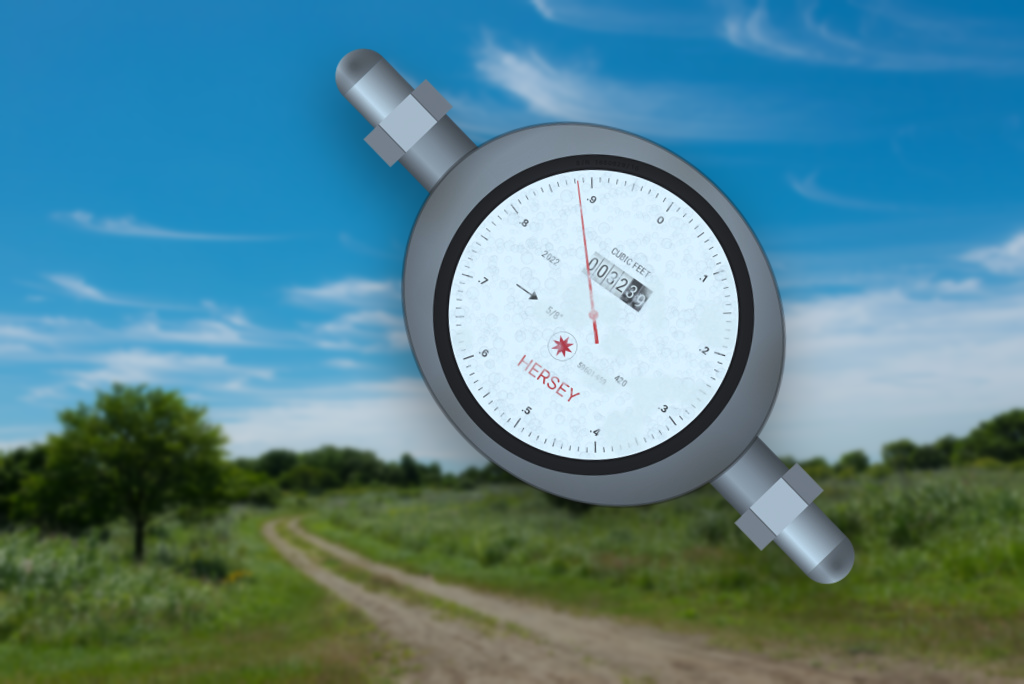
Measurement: 3238.88
